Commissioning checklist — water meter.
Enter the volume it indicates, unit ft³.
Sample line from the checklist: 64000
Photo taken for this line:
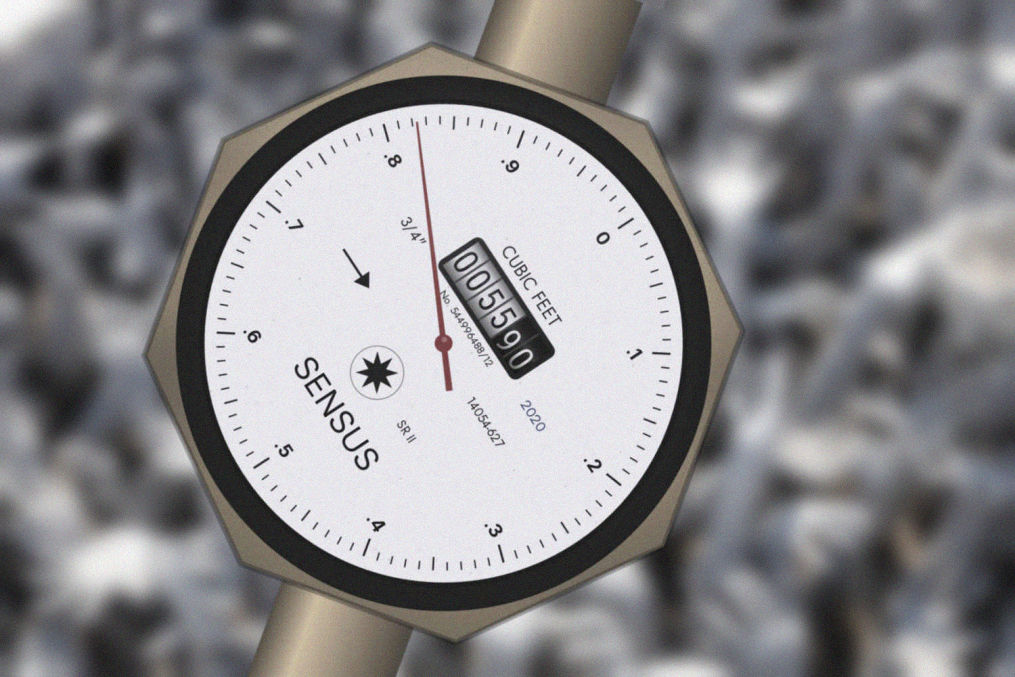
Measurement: 5589.82
